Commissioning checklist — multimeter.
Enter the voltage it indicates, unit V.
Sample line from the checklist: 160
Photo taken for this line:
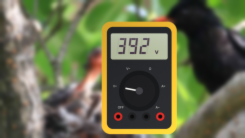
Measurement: 392
